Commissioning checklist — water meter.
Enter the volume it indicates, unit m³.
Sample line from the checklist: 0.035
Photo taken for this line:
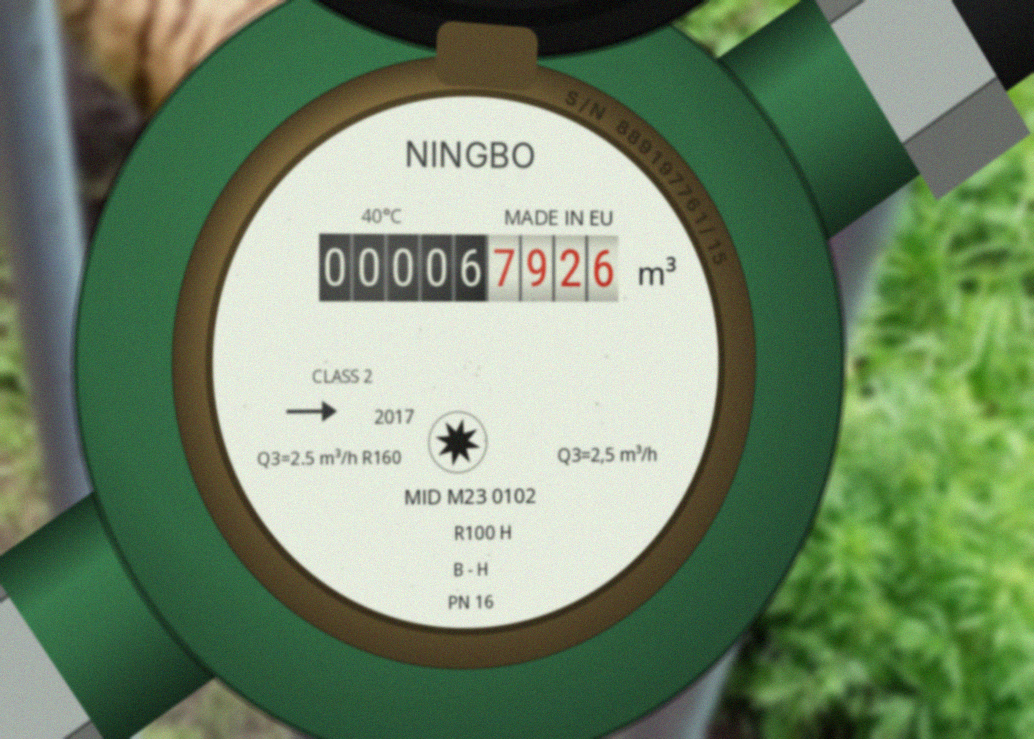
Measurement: 6.7926
